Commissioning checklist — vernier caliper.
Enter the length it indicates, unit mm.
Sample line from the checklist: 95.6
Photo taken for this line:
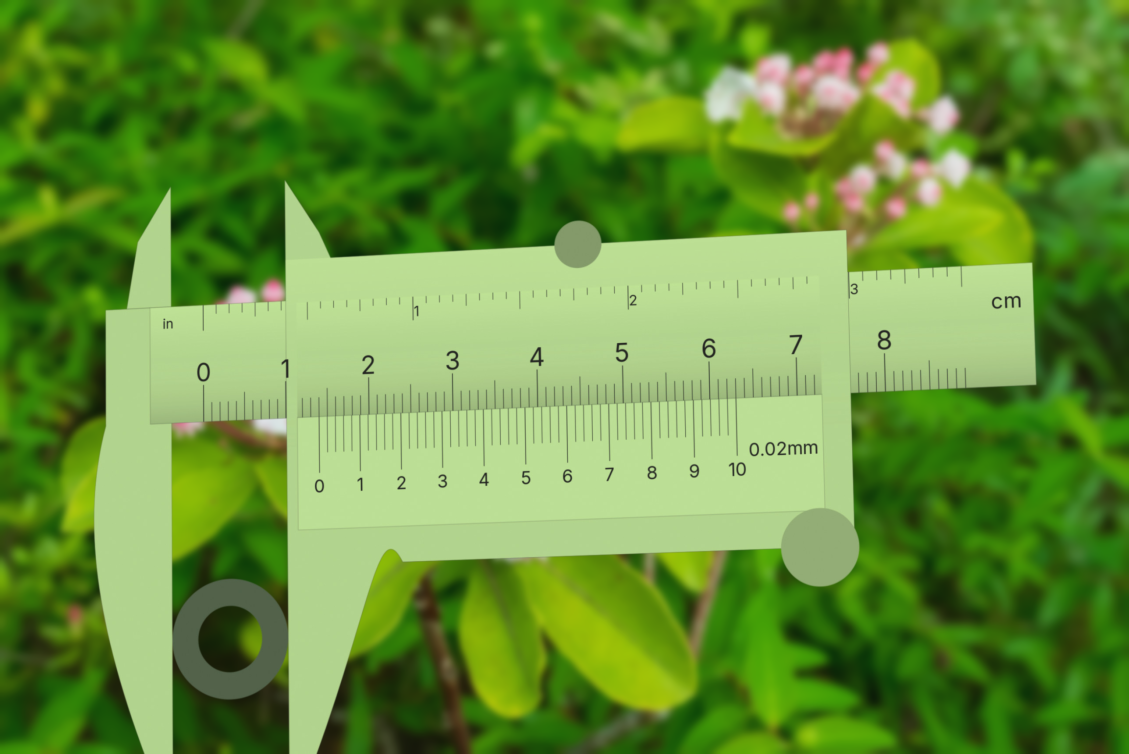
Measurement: 14.0
